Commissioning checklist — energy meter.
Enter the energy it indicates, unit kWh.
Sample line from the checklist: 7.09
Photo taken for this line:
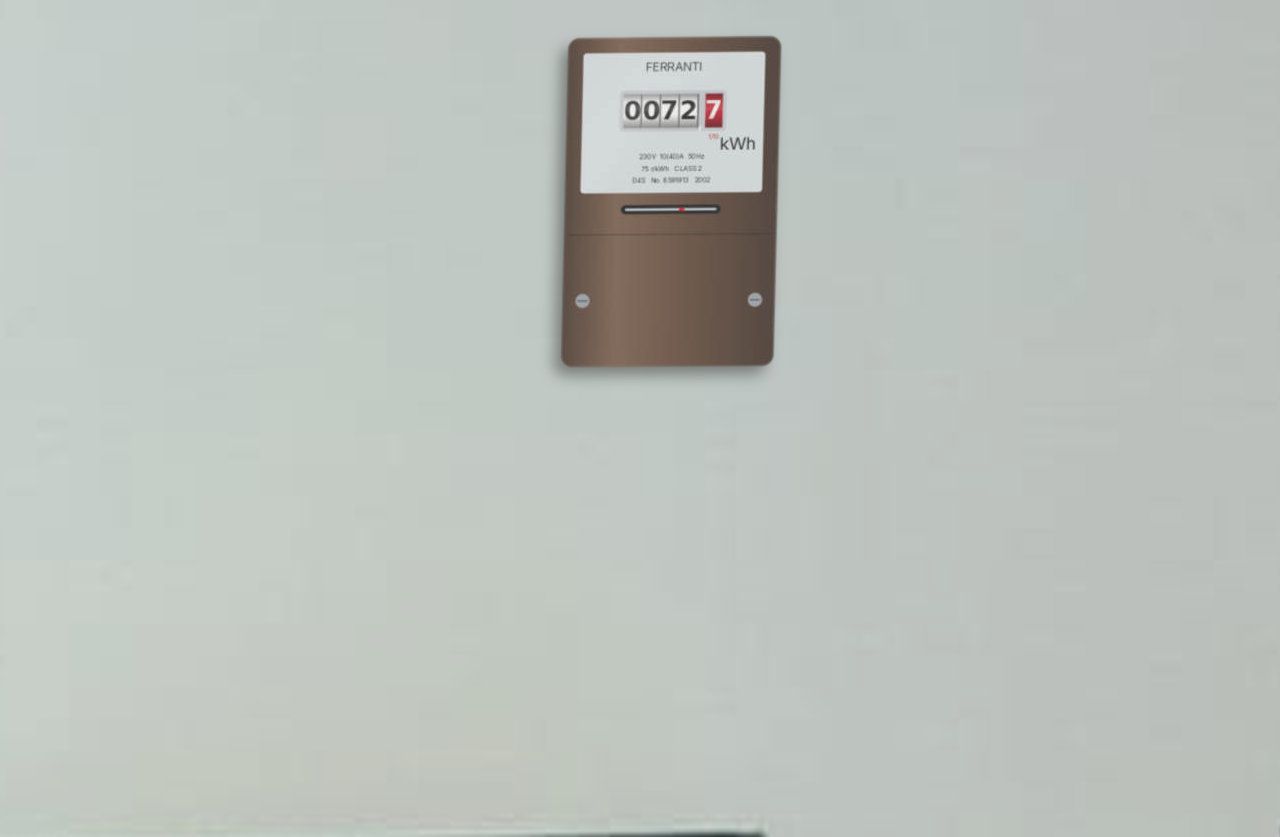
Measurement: 72.7
